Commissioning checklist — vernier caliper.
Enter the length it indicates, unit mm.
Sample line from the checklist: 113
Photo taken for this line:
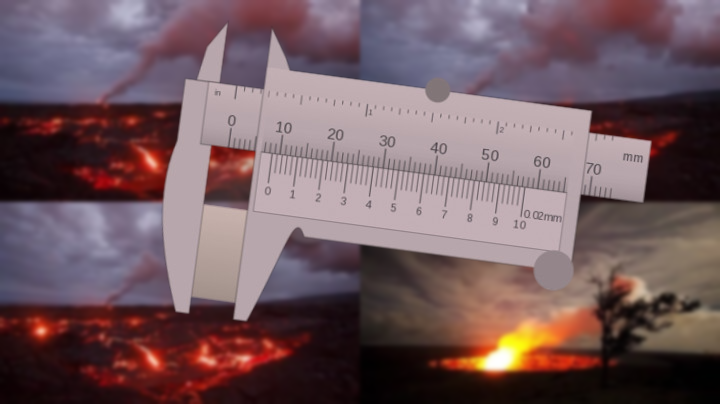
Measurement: 8.5
